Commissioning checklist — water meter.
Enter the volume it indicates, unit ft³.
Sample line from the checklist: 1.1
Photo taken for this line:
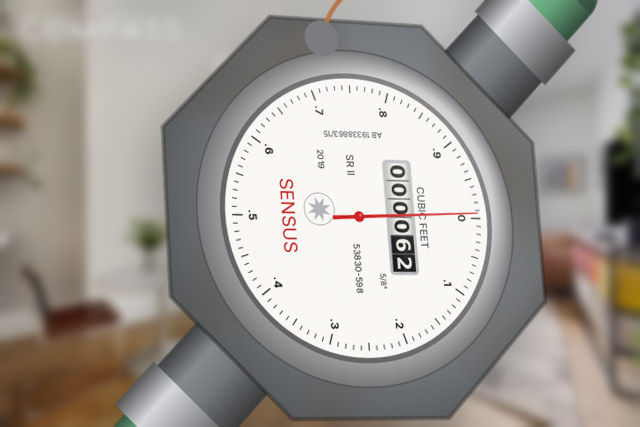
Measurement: 61.99
